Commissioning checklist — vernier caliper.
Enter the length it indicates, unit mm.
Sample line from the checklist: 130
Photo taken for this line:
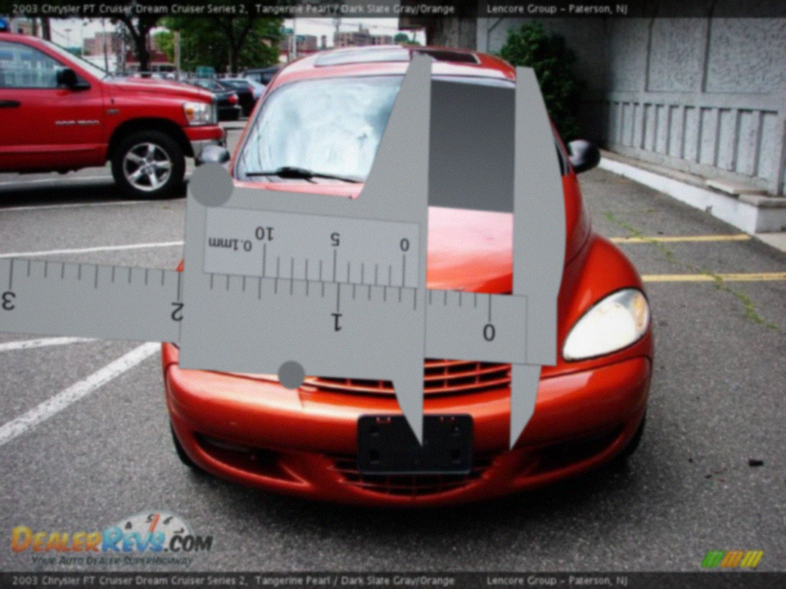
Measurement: 5.8
